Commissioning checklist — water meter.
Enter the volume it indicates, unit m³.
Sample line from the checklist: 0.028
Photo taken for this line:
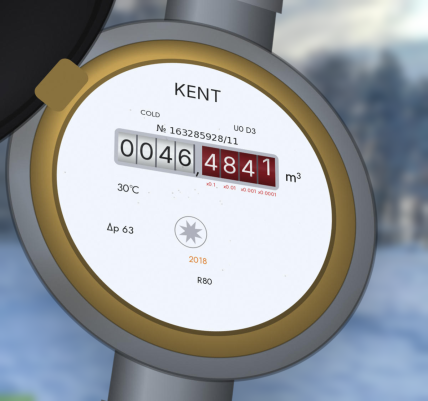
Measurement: 46.4841
